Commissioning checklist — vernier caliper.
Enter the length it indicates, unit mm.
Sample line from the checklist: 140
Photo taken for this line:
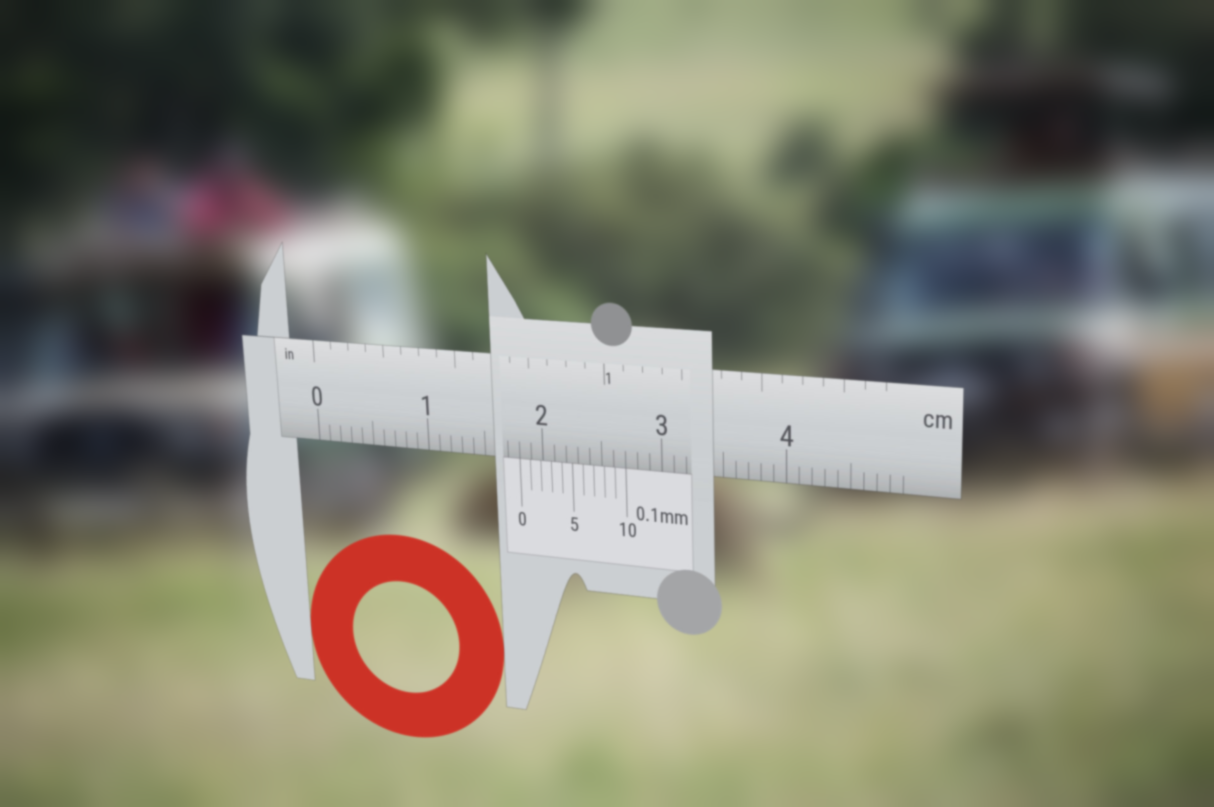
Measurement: 18.0
